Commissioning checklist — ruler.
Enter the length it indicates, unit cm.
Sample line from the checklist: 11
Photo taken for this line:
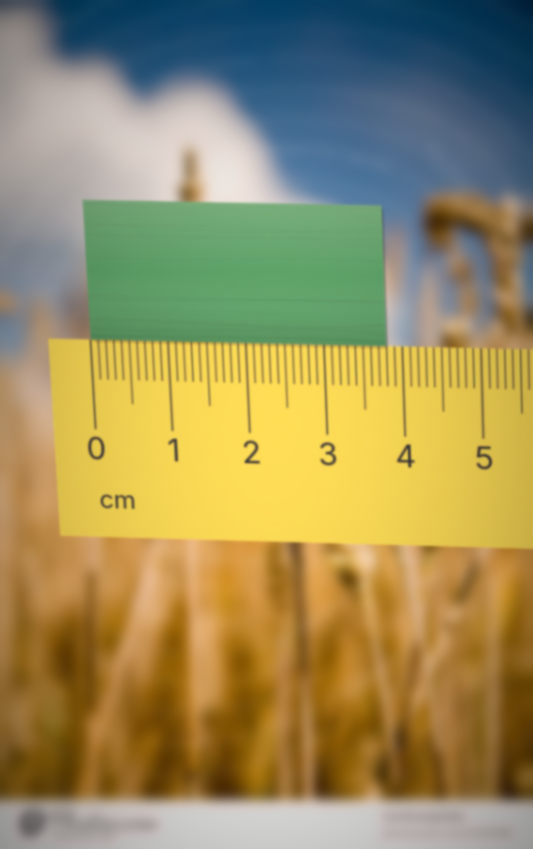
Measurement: 3.8
